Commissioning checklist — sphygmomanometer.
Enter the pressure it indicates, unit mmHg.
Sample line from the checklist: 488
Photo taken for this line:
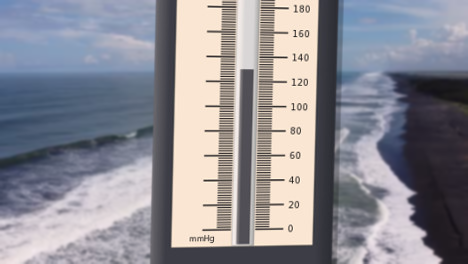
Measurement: 130
